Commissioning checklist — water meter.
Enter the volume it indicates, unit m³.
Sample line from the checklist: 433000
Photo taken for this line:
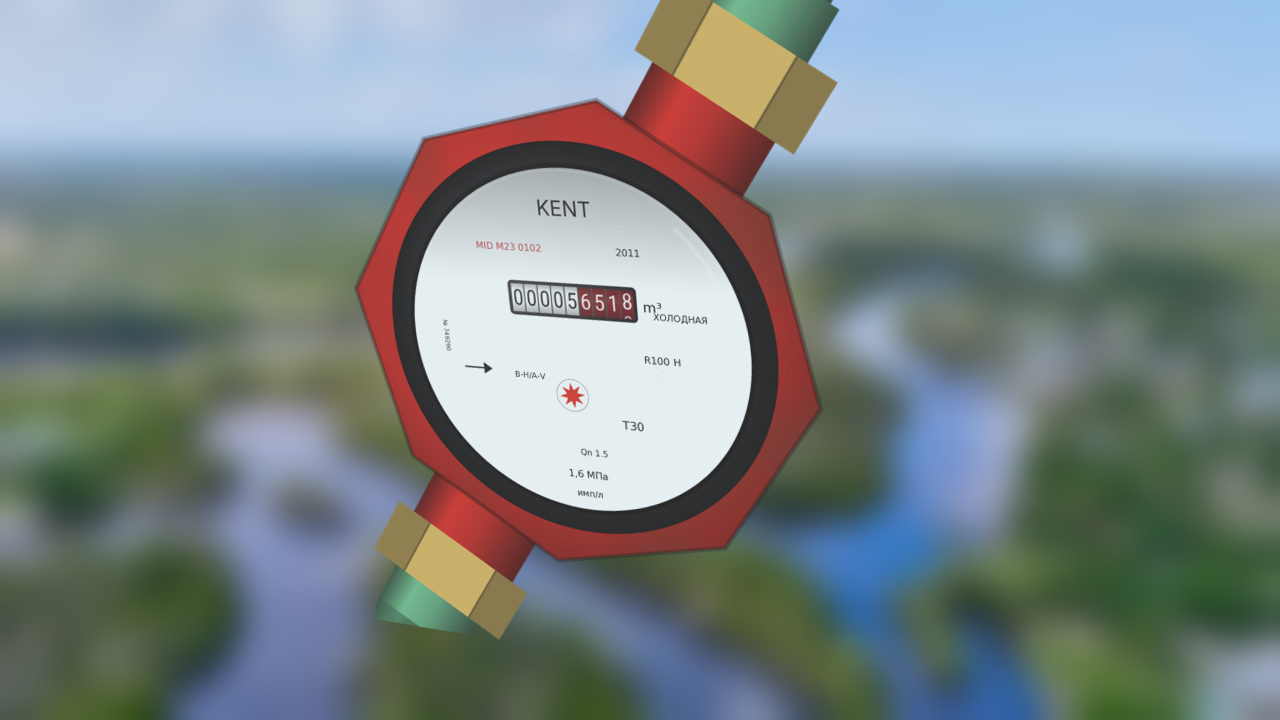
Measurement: 5.6518
